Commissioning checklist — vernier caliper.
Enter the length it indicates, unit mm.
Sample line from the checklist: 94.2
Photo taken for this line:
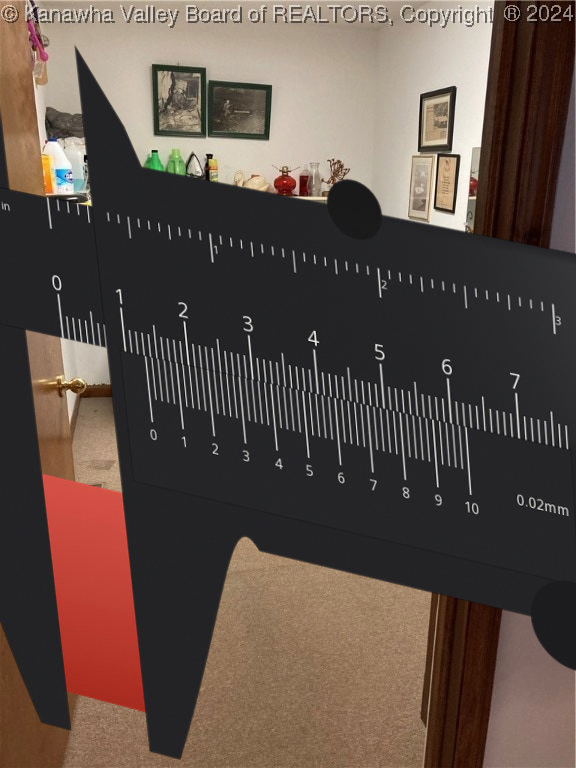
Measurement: 13.2
